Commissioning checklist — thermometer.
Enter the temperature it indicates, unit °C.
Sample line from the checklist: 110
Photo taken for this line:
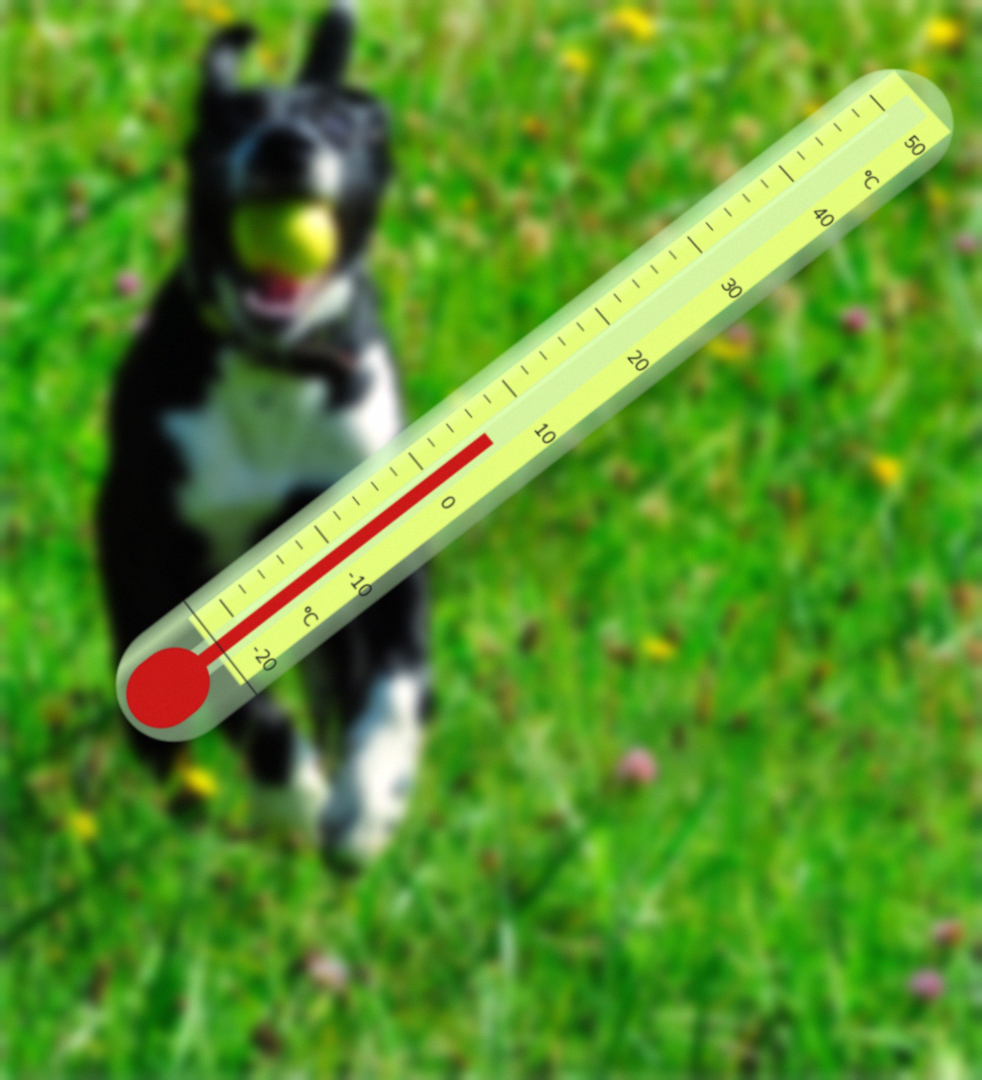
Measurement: 6
